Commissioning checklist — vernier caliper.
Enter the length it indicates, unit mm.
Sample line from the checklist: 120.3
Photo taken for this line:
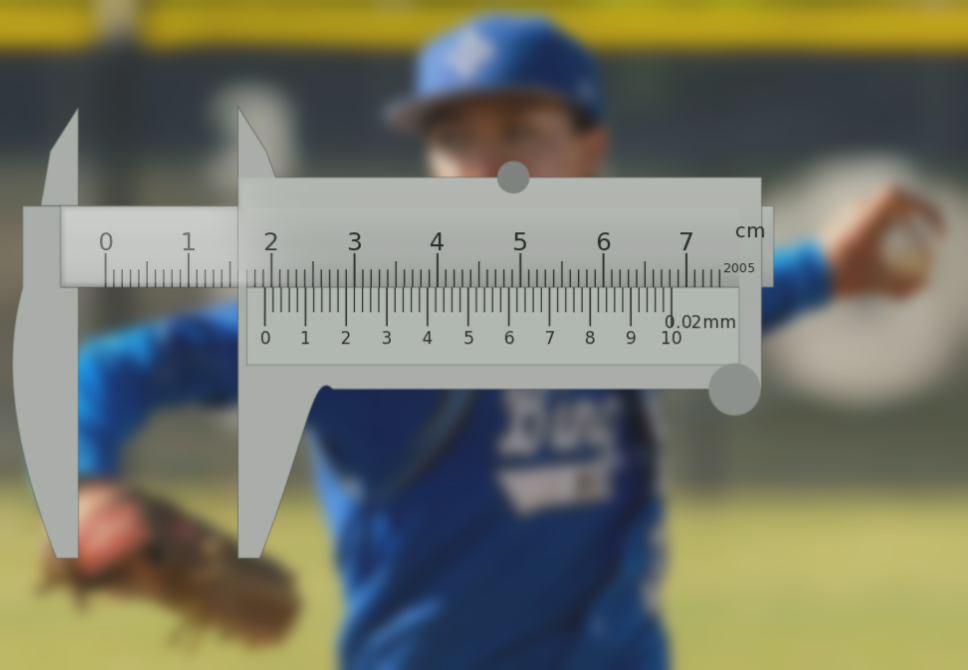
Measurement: 19.2
